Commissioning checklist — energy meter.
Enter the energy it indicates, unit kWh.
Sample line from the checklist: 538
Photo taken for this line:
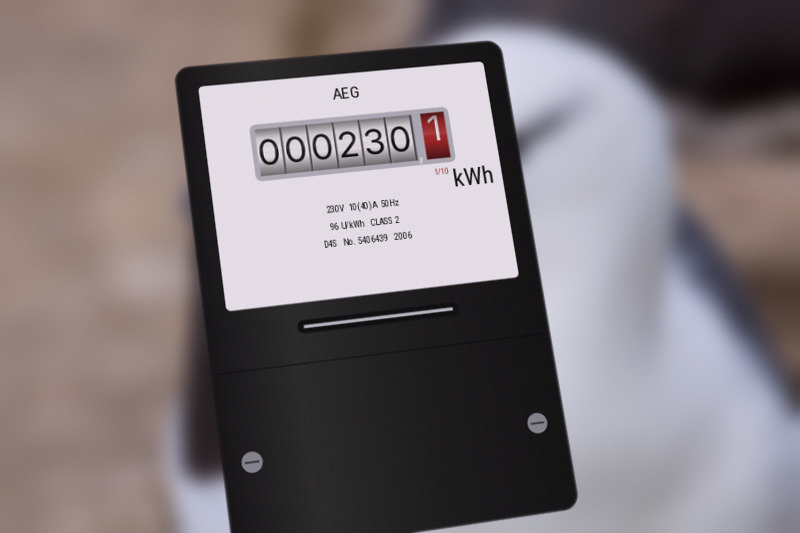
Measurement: 230.1
